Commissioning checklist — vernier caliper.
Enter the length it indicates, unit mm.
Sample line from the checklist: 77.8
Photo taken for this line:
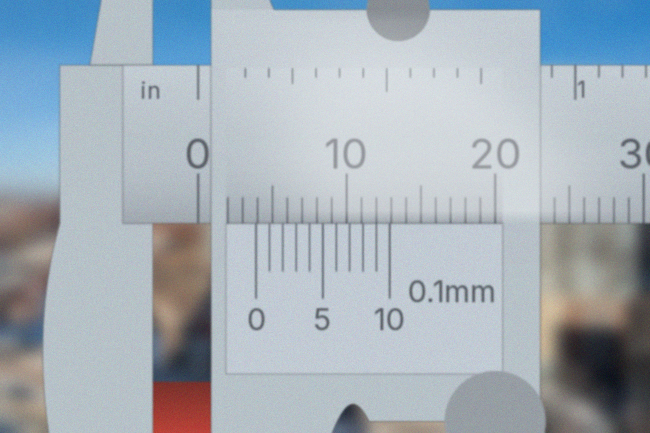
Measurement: 3.9
